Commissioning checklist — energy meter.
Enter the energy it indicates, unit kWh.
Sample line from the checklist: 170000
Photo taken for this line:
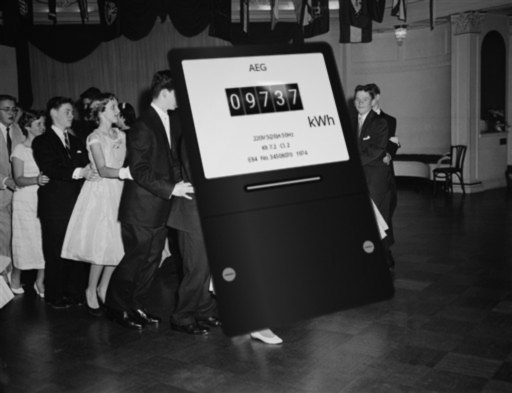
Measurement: 9737
